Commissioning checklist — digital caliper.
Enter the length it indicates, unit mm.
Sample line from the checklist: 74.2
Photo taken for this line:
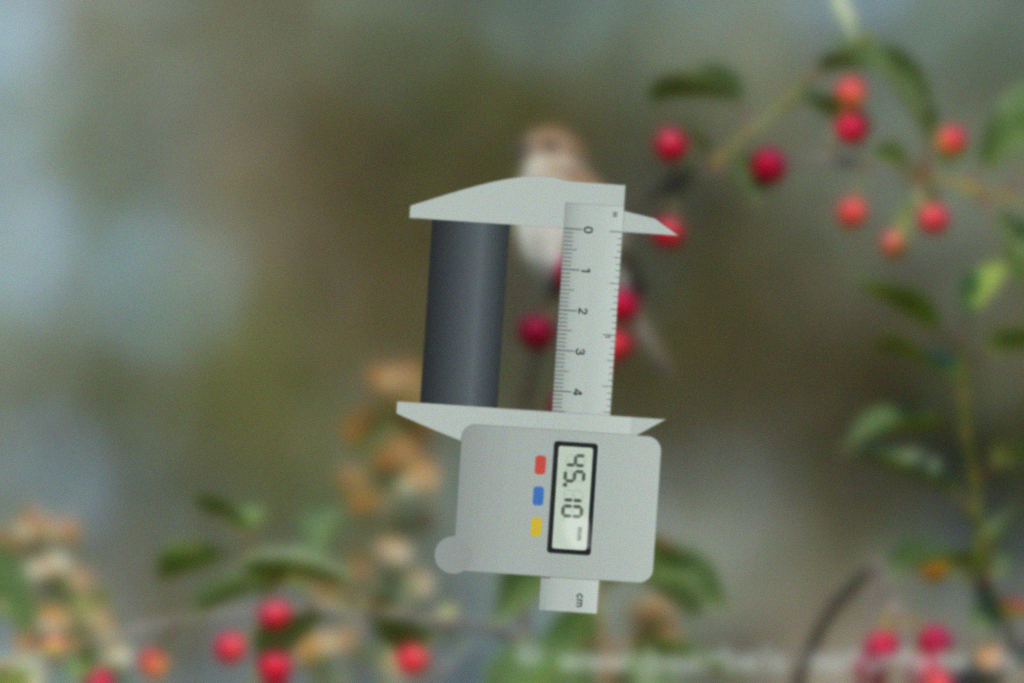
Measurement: 45.10
